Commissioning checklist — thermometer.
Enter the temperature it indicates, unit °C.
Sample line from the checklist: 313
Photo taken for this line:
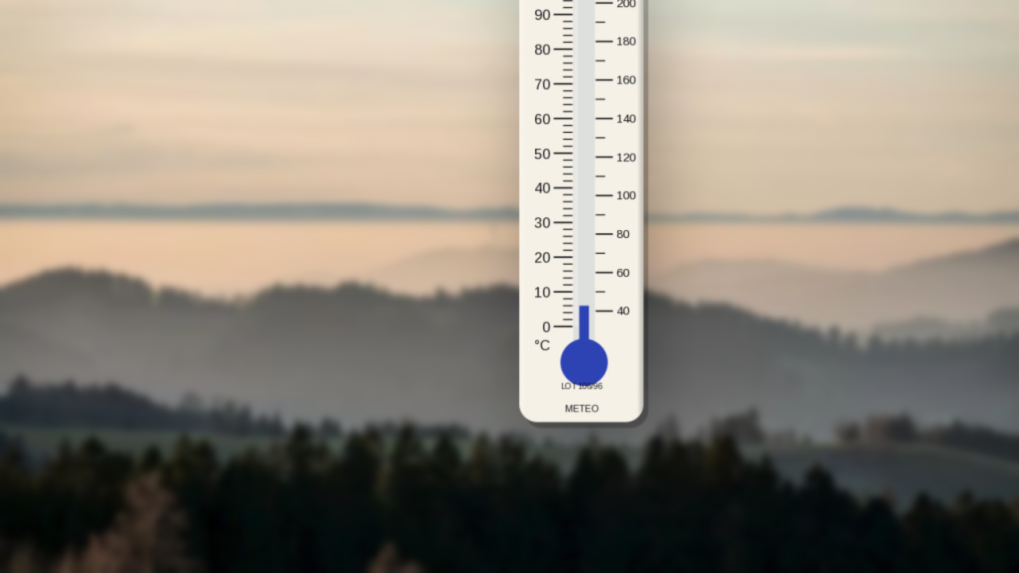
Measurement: 6
